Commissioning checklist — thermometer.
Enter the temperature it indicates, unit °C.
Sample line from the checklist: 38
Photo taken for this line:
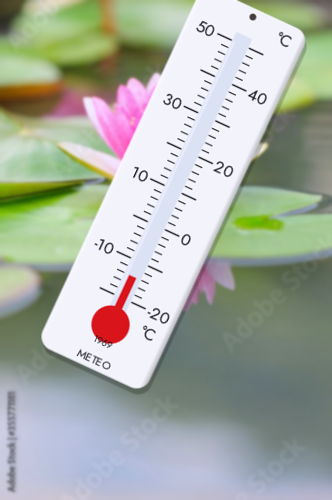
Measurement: -14
